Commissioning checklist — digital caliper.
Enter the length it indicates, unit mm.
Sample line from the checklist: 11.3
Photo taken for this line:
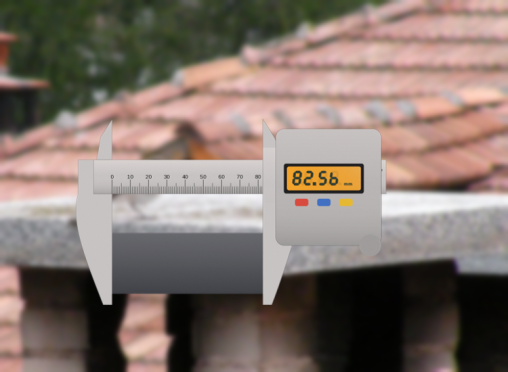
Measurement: 82.56
